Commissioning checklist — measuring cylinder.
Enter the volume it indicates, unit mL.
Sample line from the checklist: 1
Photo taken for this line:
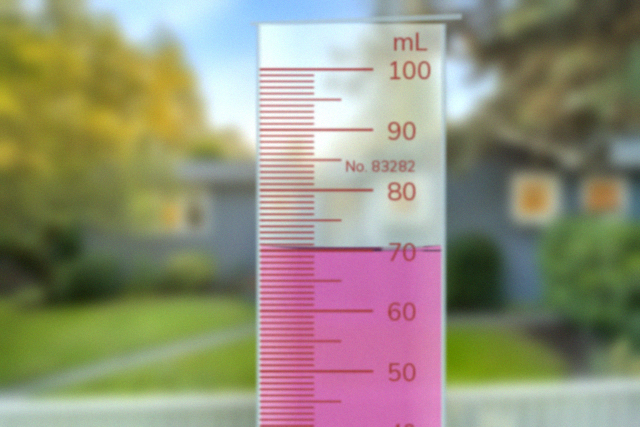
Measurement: 70
